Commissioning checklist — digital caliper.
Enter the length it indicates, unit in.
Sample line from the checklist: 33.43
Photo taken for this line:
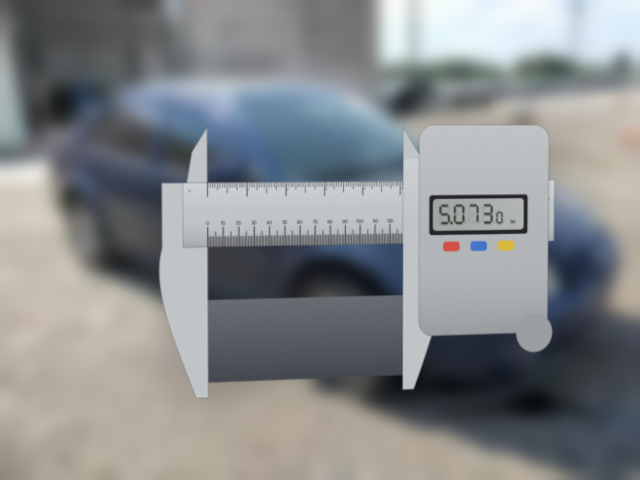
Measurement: 5.0730
